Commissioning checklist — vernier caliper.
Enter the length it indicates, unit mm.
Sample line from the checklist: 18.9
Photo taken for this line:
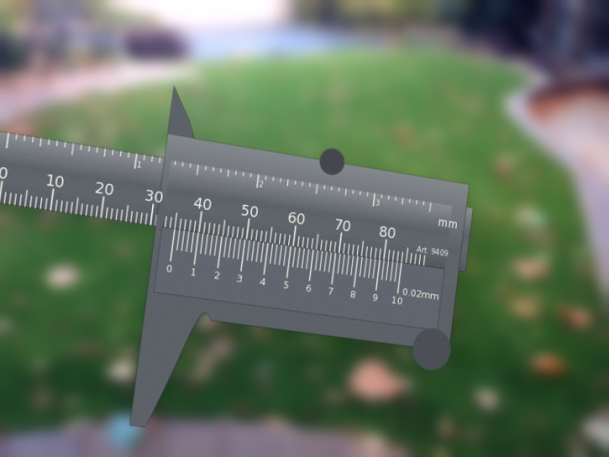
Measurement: 35.0
